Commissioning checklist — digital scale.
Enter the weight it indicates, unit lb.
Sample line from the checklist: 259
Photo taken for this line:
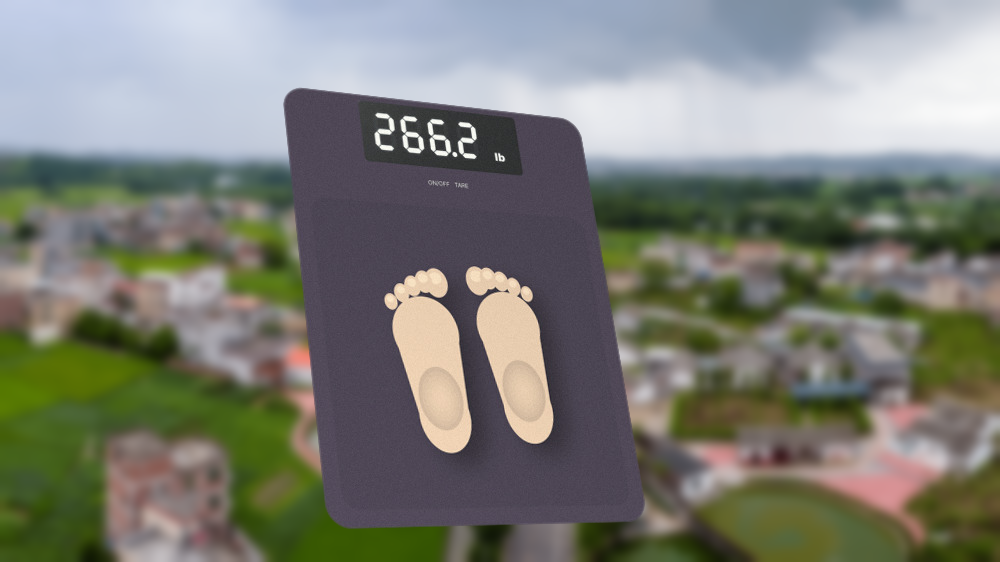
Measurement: 266.2
